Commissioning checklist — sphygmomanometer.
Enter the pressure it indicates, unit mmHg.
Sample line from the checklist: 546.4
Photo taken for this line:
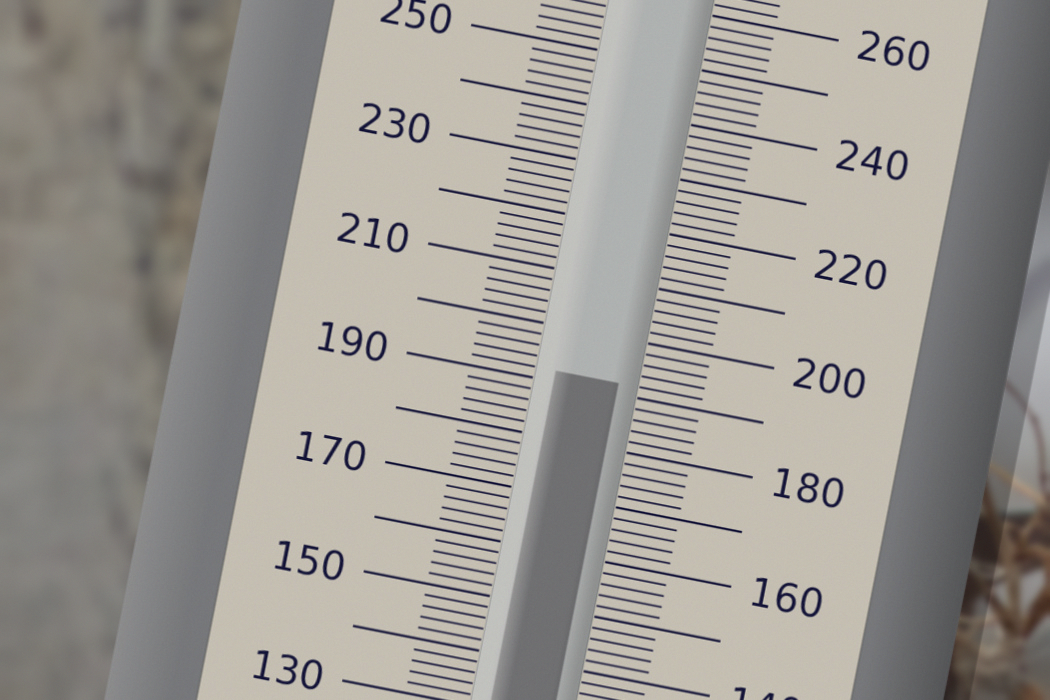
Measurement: 192
